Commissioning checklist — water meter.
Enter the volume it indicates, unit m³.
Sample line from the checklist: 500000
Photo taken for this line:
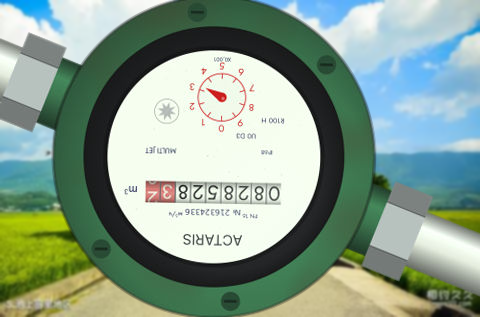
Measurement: 828528.323
